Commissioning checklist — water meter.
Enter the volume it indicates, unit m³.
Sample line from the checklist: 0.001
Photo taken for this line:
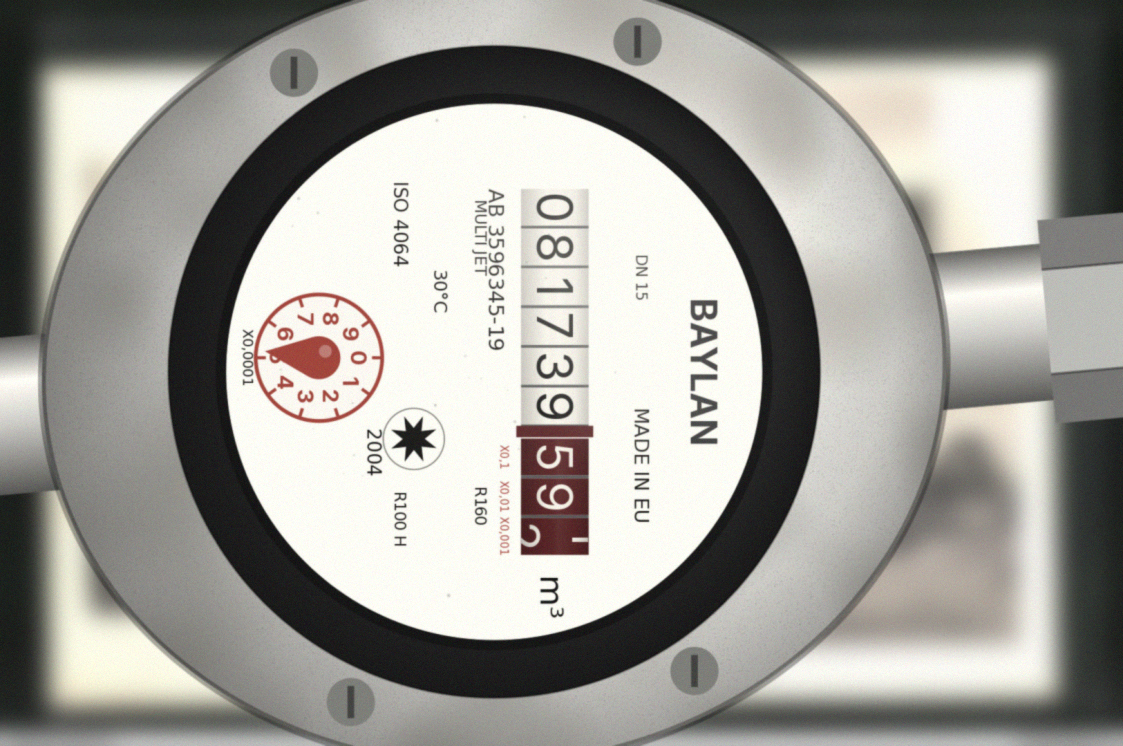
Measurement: 81739.5915
